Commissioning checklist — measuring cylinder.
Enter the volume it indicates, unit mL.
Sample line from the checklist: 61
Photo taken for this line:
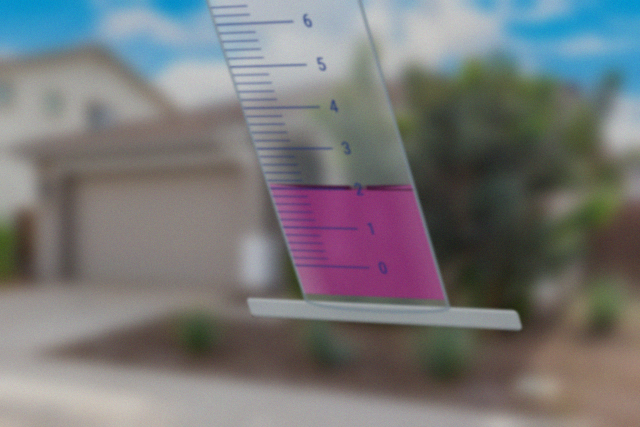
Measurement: 2
